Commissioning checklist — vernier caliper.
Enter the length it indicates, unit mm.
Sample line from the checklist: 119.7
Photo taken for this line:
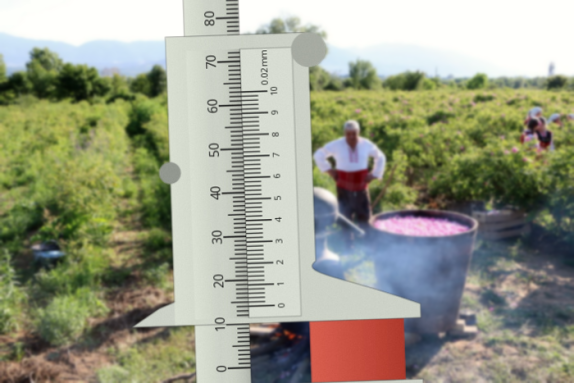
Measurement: 14.0
